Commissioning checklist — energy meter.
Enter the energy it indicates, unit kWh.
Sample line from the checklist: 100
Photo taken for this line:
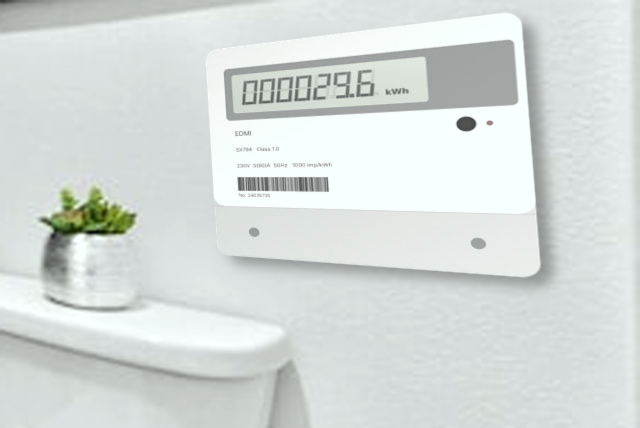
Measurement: 29.6
